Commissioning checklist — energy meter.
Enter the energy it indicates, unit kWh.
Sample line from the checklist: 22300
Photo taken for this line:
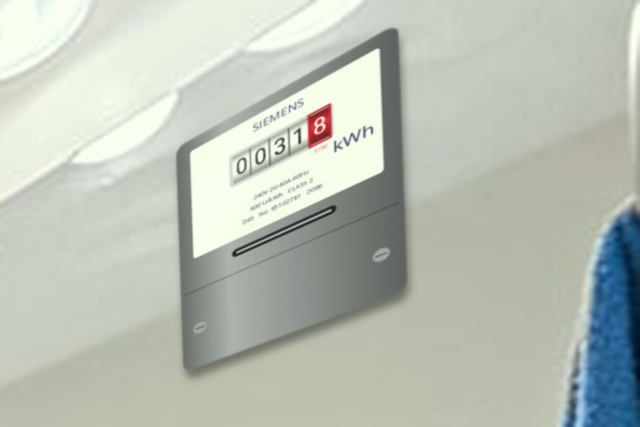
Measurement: 31.8
